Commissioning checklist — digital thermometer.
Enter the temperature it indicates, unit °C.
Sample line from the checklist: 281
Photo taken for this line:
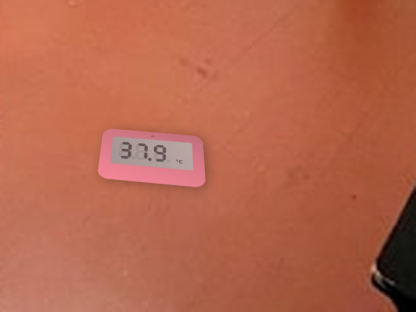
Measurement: 37.9
